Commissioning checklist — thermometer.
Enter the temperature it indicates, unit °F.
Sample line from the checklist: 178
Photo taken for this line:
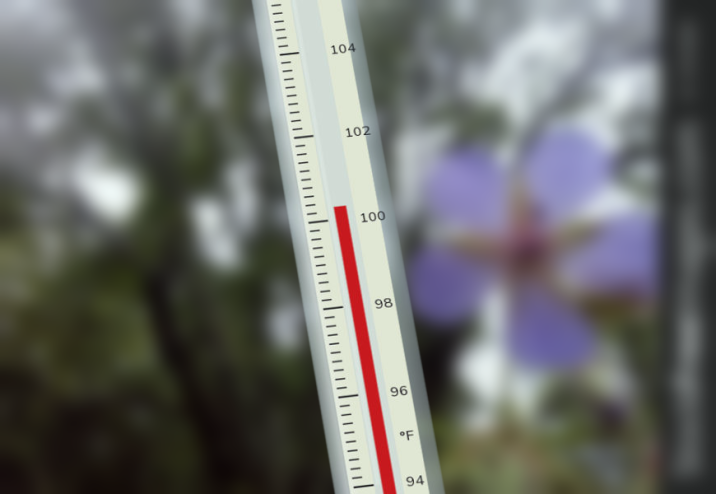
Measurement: 100.3
